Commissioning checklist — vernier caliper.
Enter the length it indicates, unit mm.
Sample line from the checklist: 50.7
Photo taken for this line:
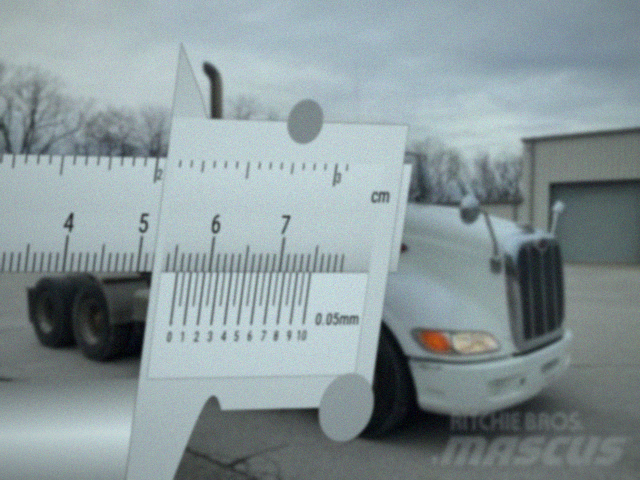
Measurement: 55.5
